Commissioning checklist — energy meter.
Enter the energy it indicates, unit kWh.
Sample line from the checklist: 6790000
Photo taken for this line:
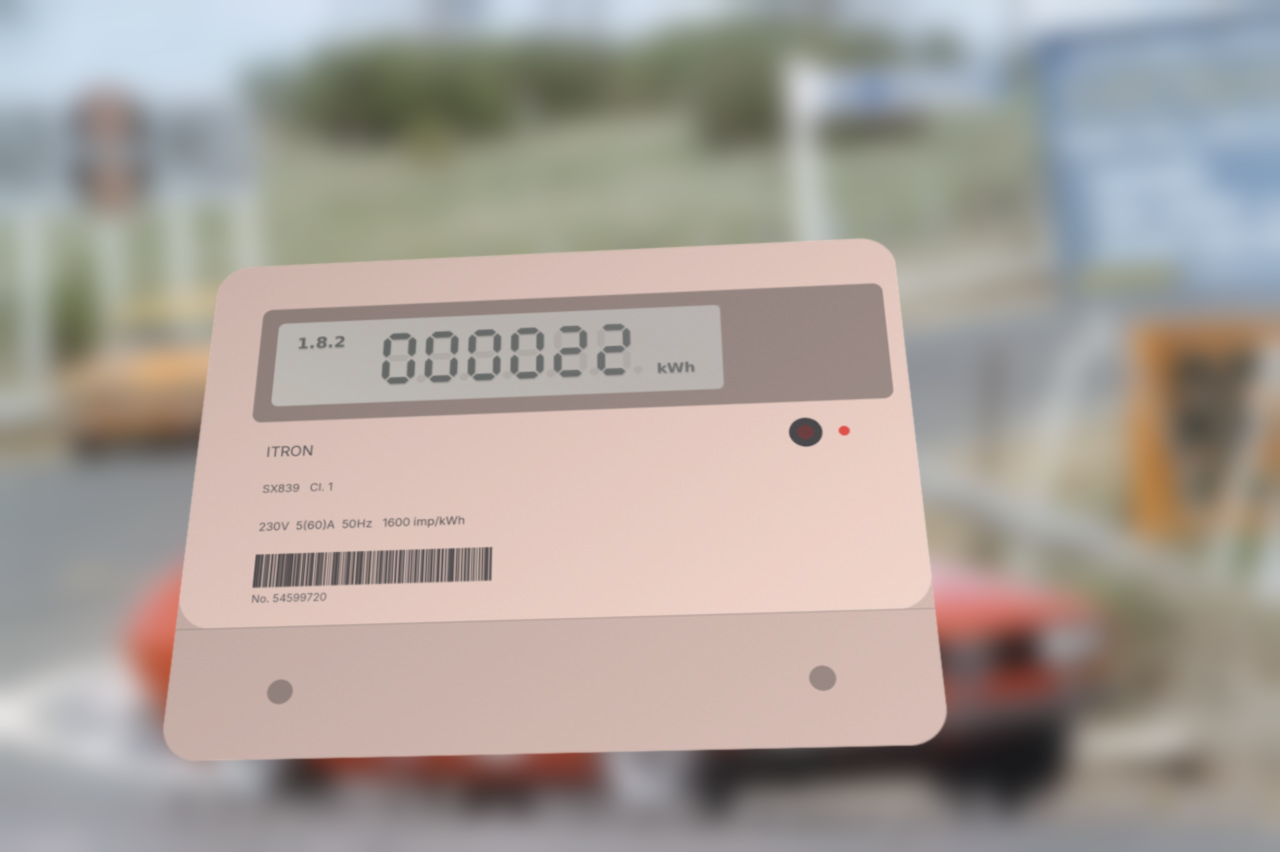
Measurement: 22
